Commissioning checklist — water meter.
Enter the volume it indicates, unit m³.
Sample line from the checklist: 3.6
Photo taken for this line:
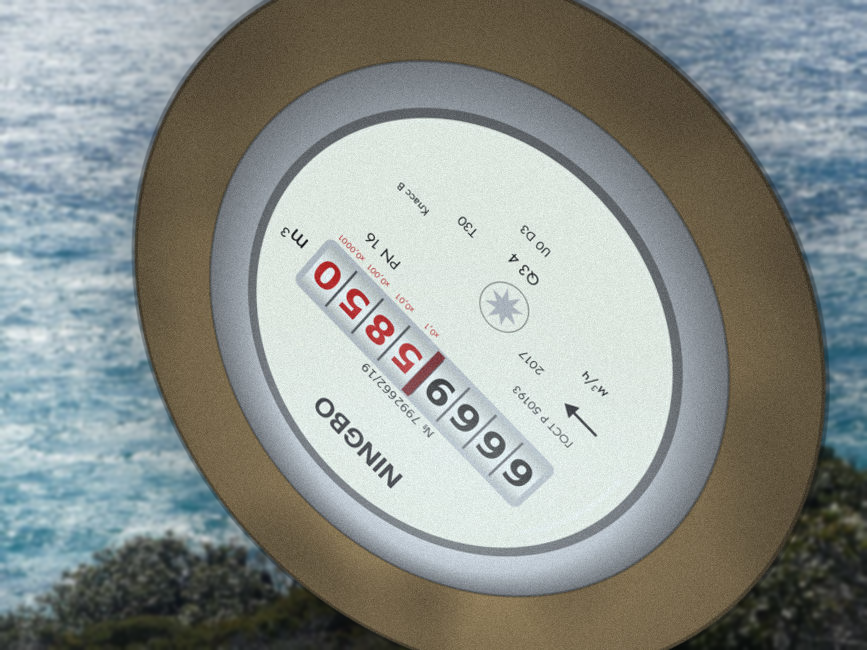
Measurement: 6669.5850
